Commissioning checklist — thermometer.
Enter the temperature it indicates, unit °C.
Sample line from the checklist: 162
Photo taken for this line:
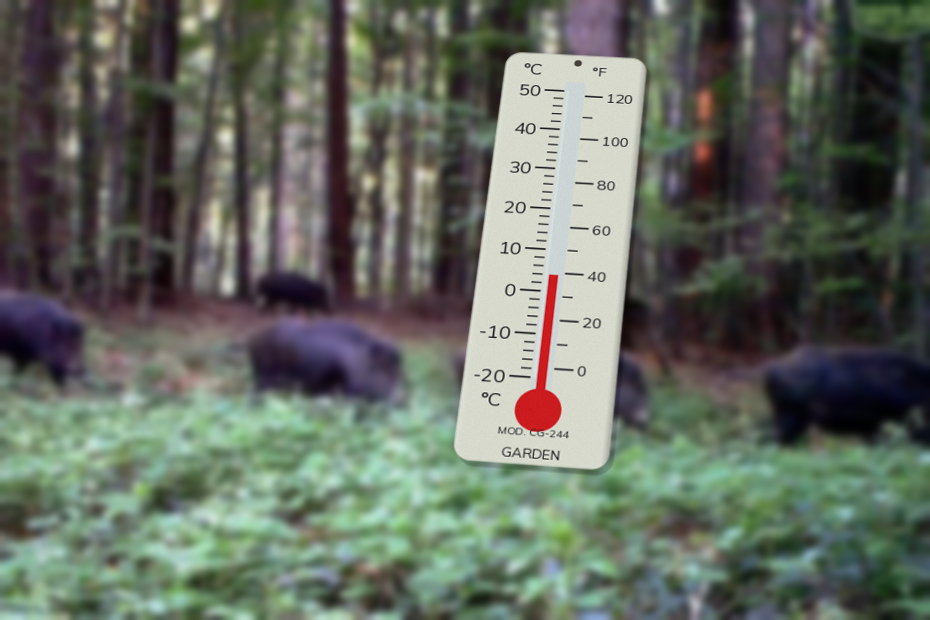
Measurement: 4
